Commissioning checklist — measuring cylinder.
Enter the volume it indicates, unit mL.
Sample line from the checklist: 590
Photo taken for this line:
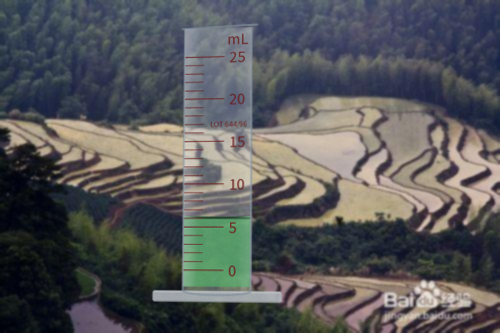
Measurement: 6
